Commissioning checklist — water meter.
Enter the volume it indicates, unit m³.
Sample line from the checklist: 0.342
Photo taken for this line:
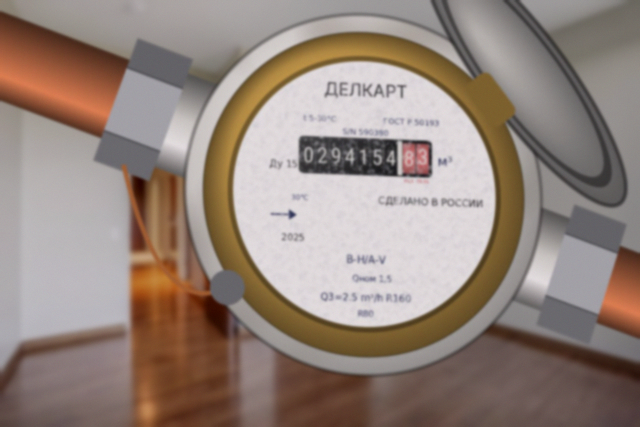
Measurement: 294154.83
